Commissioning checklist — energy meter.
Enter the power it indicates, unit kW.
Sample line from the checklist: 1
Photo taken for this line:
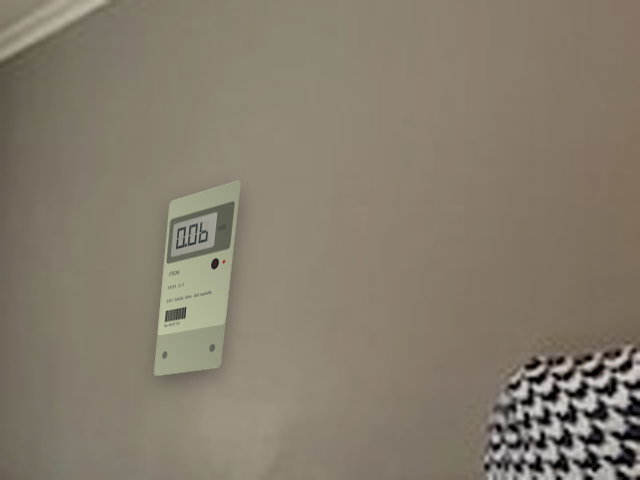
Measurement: 0.06
